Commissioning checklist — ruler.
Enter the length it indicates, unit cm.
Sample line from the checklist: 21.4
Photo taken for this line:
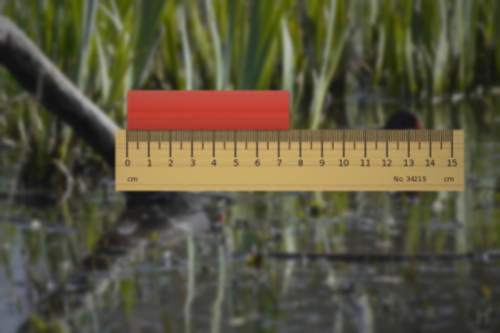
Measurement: 7.5
